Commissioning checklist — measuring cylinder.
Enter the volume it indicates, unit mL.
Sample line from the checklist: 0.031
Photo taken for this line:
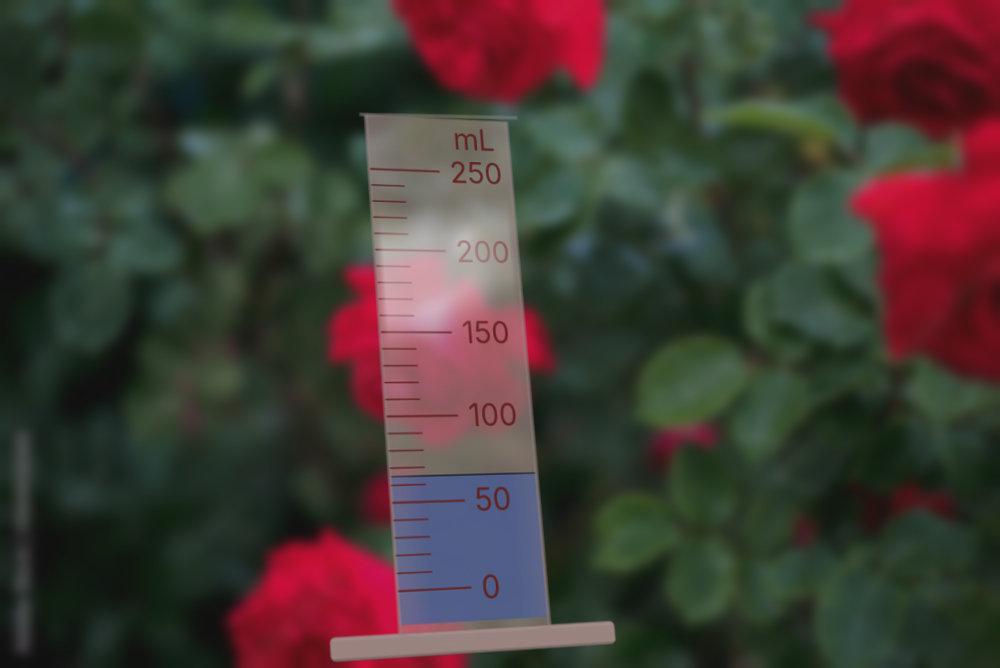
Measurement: 65
